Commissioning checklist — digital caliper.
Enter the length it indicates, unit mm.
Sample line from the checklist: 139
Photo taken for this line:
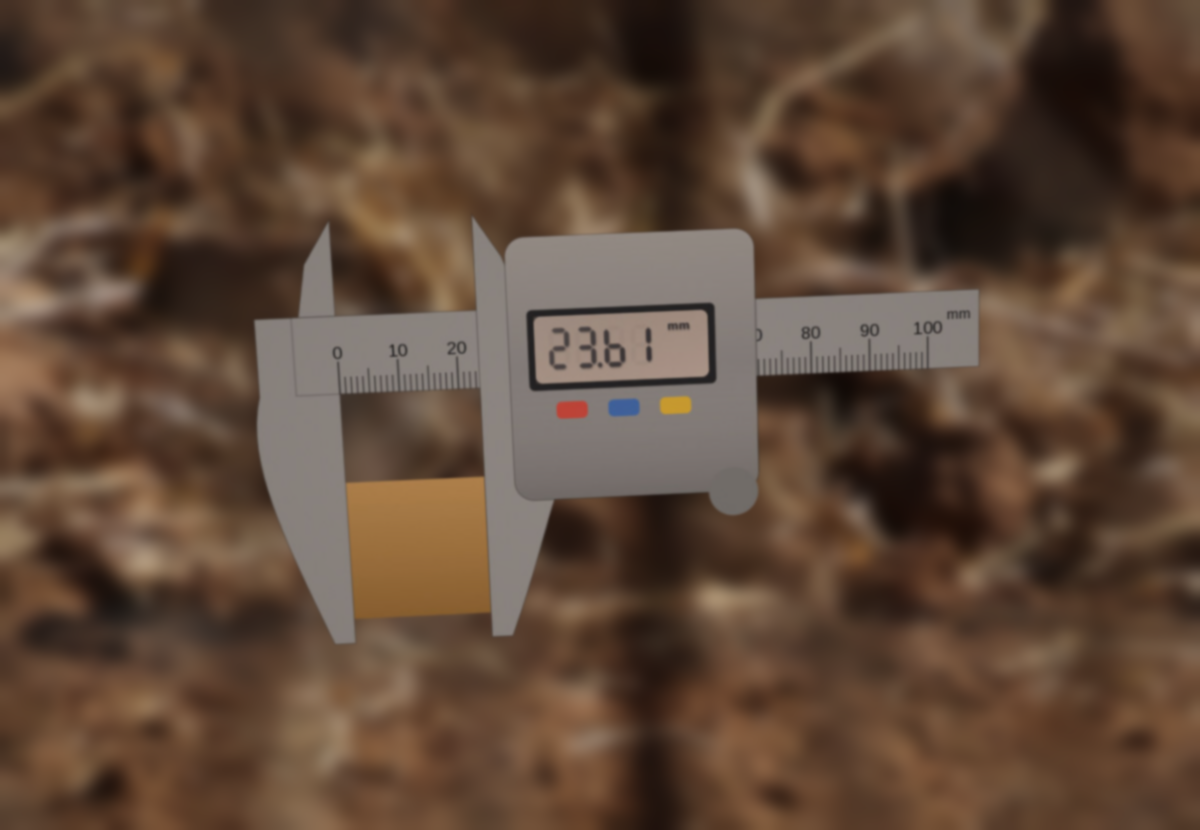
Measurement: 23.61
